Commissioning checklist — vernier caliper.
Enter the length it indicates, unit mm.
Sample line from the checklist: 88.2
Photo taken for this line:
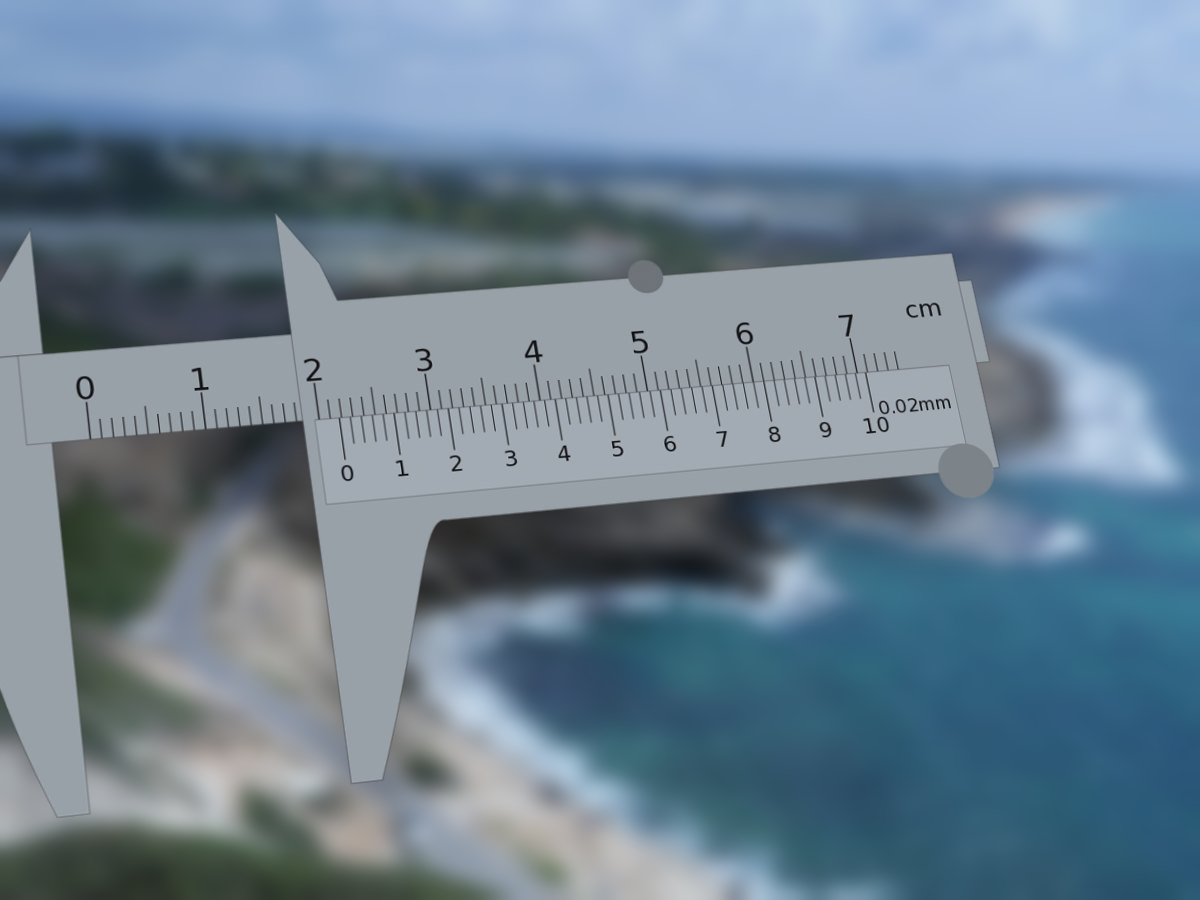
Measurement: 21.8
